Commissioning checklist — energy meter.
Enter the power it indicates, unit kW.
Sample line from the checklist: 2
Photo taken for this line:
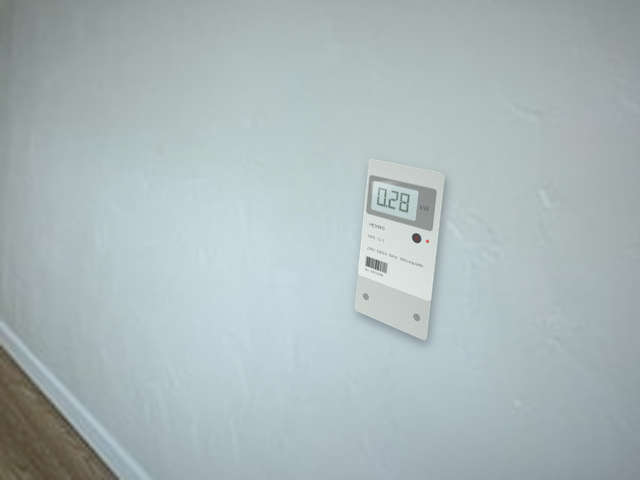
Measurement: 0.28
